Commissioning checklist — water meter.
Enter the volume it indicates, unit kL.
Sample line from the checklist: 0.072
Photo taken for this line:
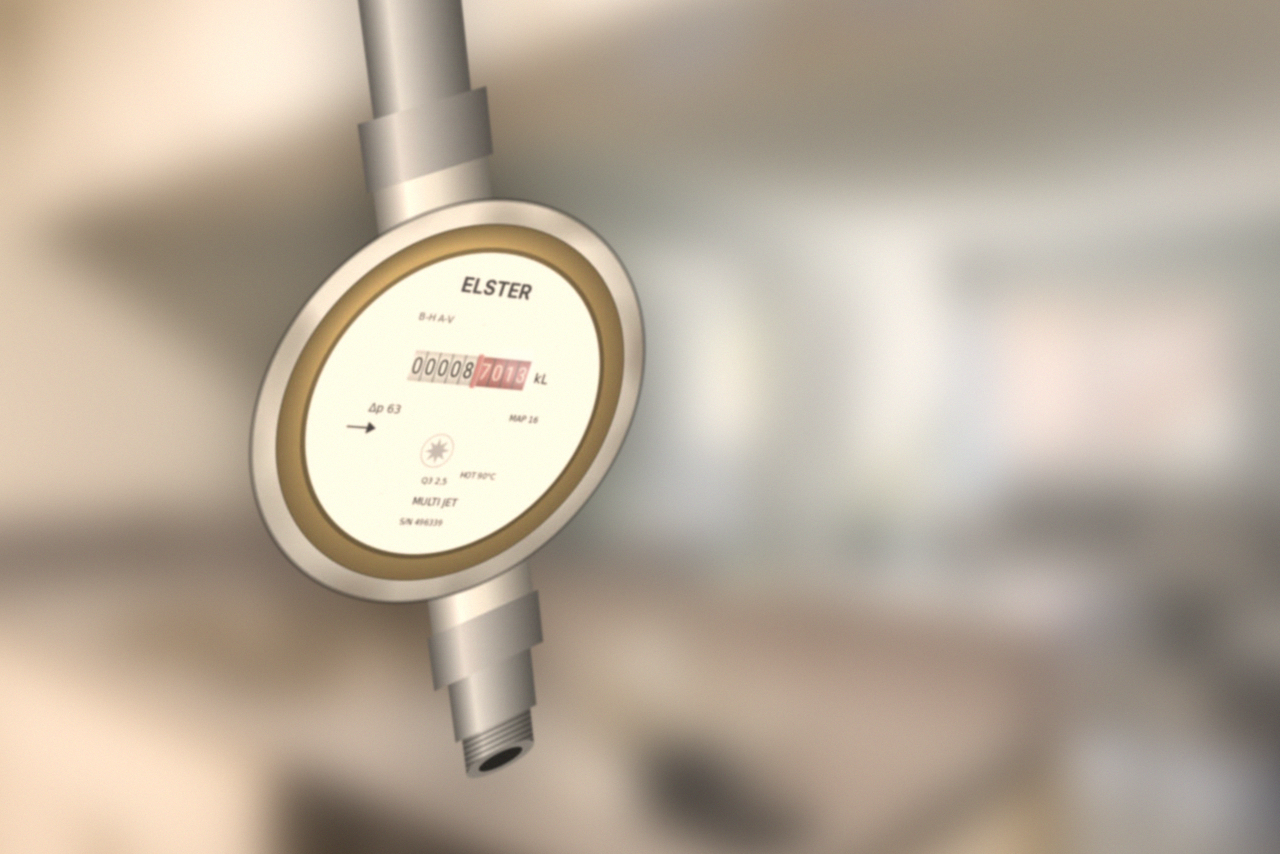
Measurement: 8.7013
